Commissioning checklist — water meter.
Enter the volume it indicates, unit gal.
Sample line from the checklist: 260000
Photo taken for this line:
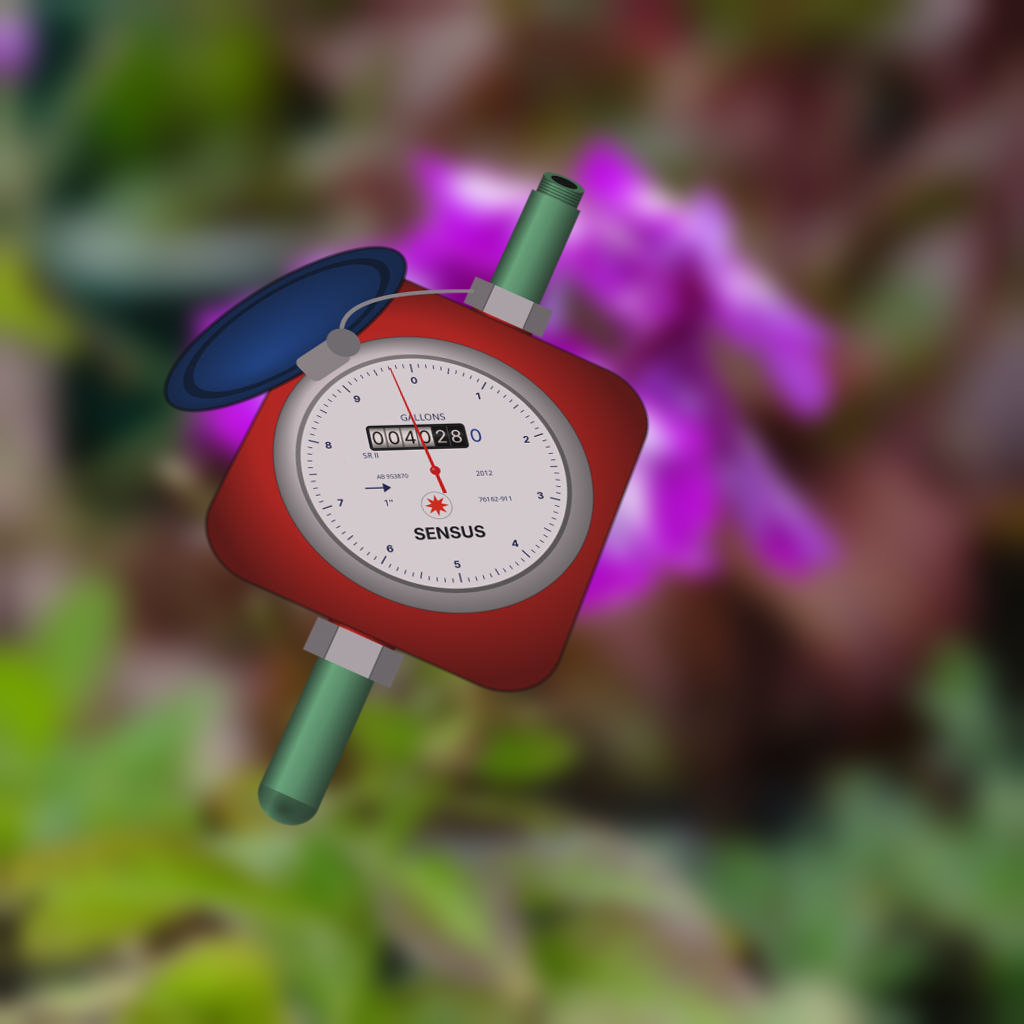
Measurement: 40279.7
